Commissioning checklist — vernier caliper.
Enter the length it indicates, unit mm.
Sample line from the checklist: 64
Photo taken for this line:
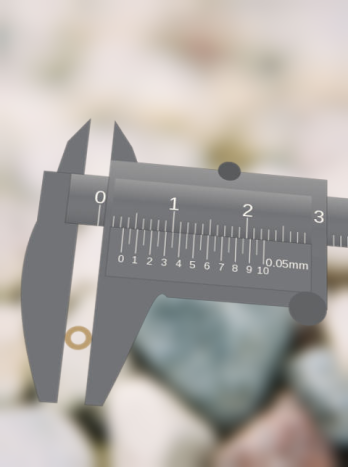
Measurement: 3.4
